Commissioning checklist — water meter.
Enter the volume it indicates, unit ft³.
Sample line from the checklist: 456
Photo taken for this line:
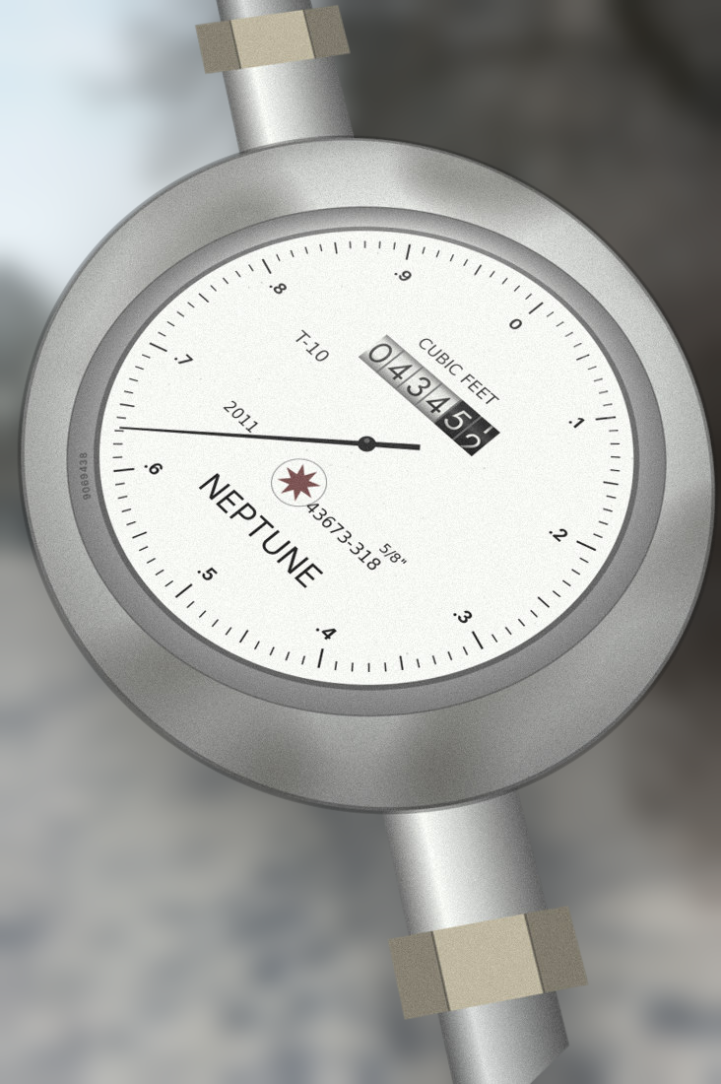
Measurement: 43451.63
